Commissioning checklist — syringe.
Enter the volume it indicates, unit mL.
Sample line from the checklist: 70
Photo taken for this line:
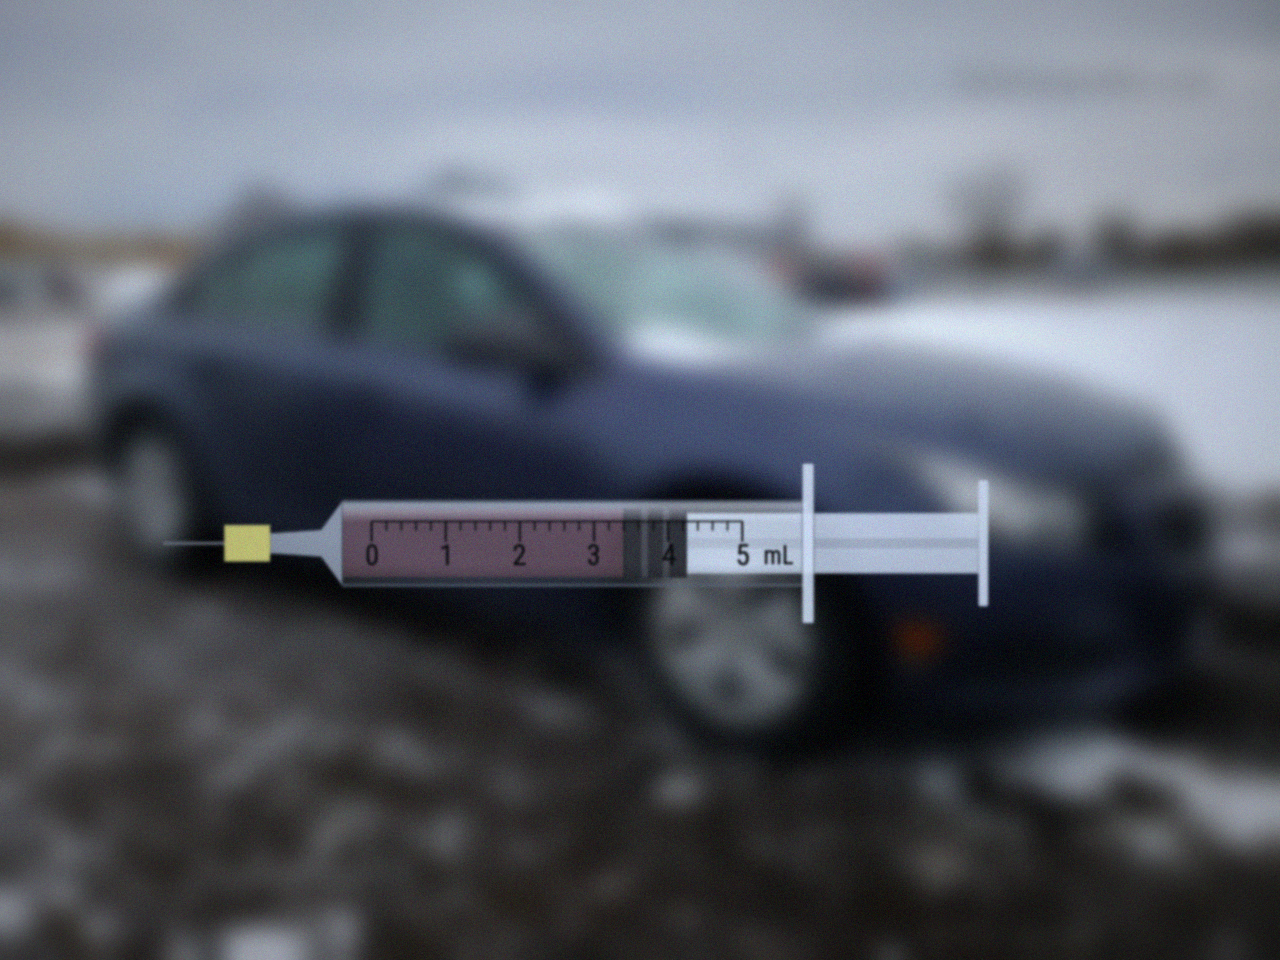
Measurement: 3.4
